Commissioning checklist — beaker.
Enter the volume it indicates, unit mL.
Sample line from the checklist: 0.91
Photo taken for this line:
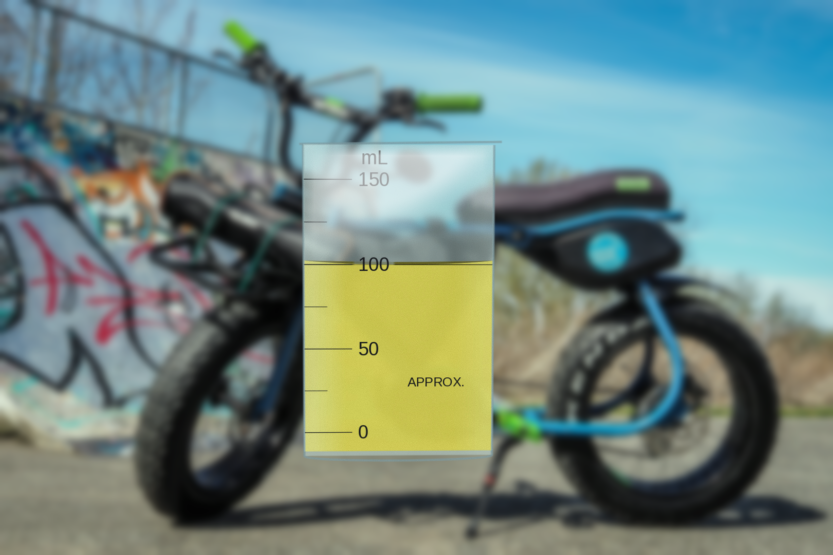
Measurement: 100
